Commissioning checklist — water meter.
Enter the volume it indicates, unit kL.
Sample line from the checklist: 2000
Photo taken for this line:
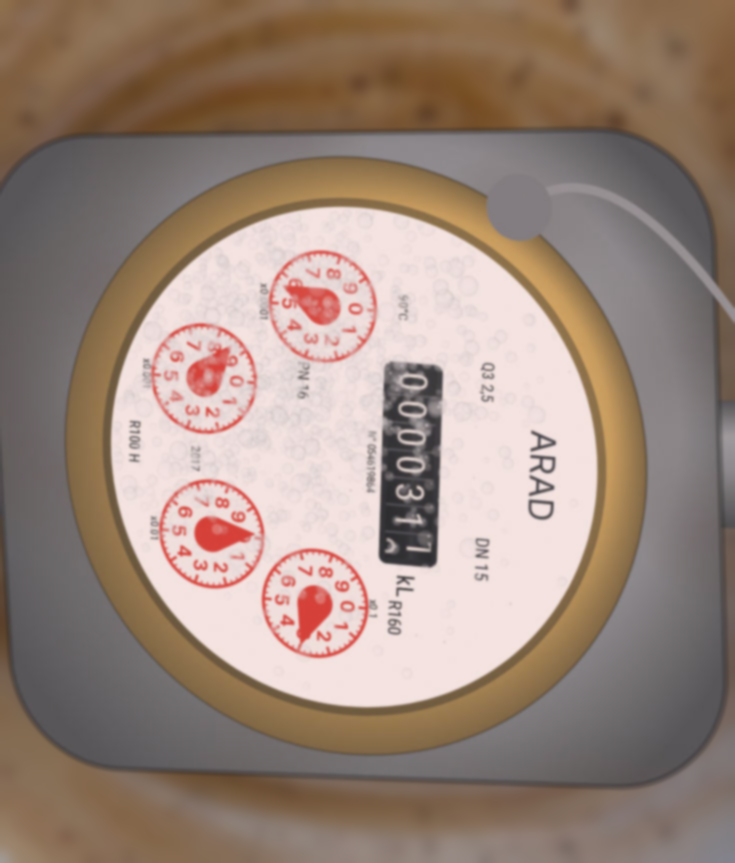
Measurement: 311.2985
